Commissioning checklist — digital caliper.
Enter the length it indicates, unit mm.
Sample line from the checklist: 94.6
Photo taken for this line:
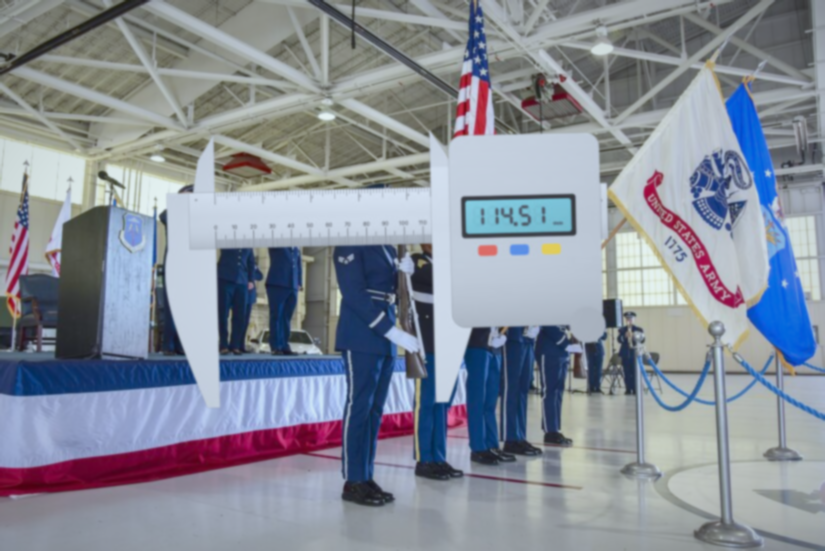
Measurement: 114.51
